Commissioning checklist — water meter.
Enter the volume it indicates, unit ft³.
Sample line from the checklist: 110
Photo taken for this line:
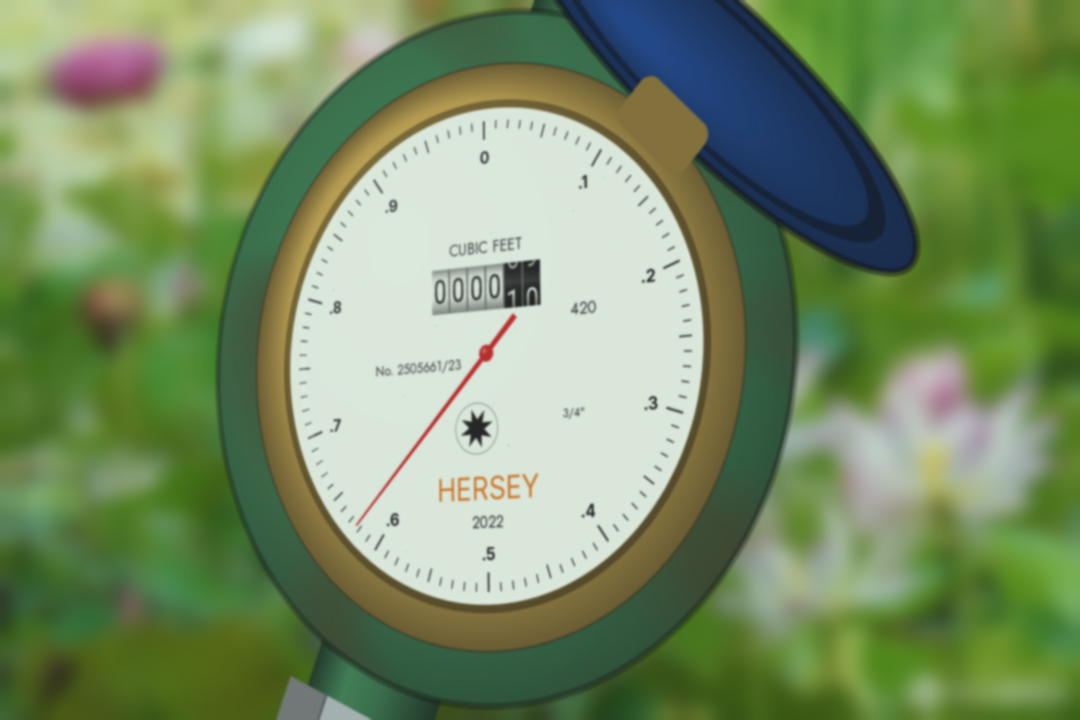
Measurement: 9.62
